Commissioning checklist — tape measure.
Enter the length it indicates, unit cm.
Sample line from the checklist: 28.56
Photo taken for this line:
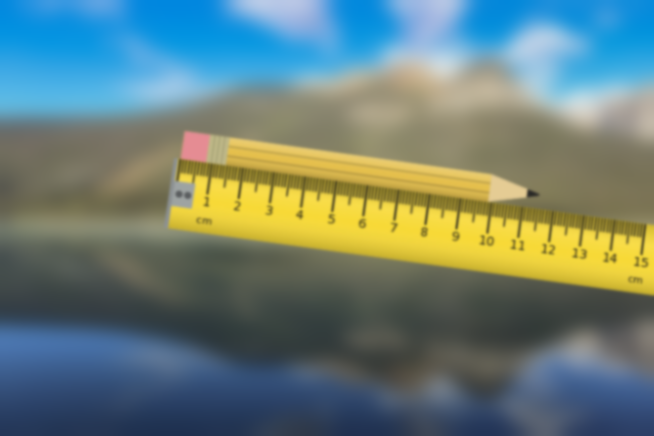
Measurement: 11.5
